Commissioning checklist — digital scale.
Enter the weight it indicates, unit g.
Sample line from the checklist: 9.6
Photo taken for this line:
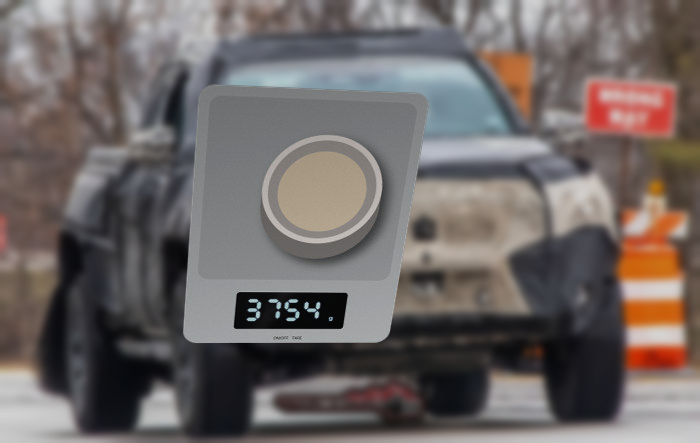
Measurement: 3754
